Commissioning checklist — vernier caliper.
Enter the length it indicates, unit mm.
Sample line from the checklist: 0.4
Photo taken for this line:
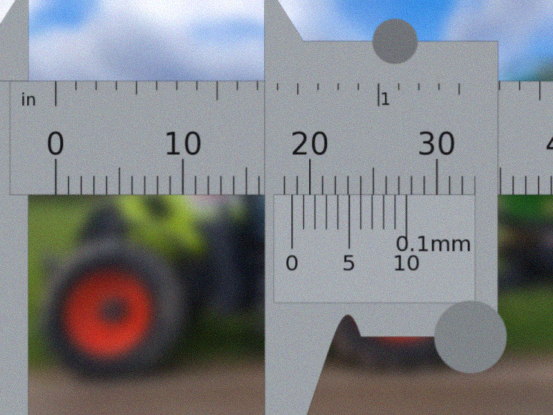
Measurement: 18.6
